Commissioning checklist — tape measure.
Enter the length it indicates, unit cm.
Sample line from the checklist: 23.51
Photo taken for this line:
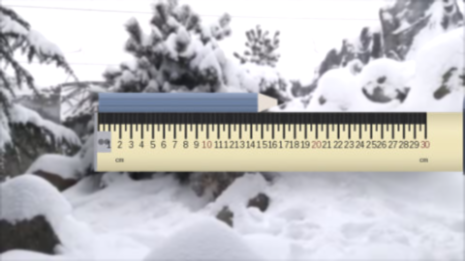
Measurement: 17
